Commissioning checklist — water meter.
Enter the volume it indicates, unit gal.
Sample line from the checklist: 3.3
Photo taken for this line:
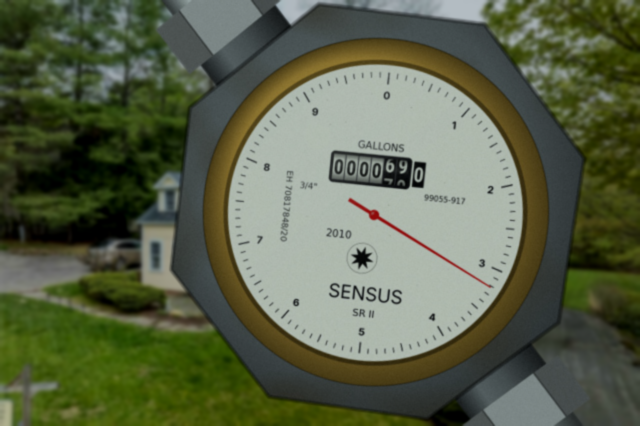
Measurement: 693.2
